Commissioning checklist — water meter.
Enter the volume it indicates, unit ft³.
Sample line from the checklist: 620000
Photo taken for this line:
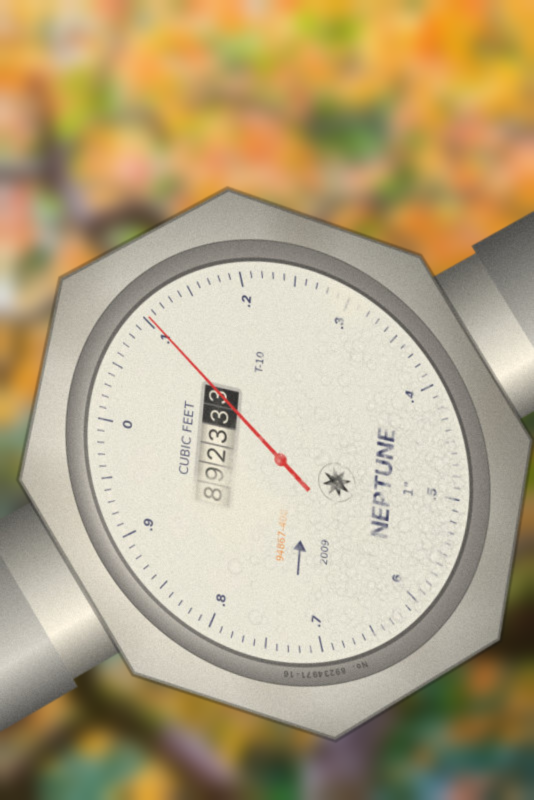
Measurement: 892333.10
